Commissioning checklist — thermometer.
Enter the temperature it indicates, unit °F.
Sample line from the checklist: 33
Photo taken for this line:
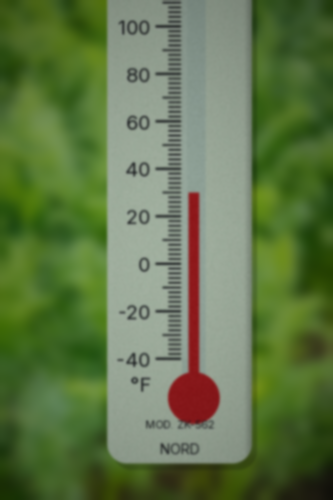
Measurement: 30
